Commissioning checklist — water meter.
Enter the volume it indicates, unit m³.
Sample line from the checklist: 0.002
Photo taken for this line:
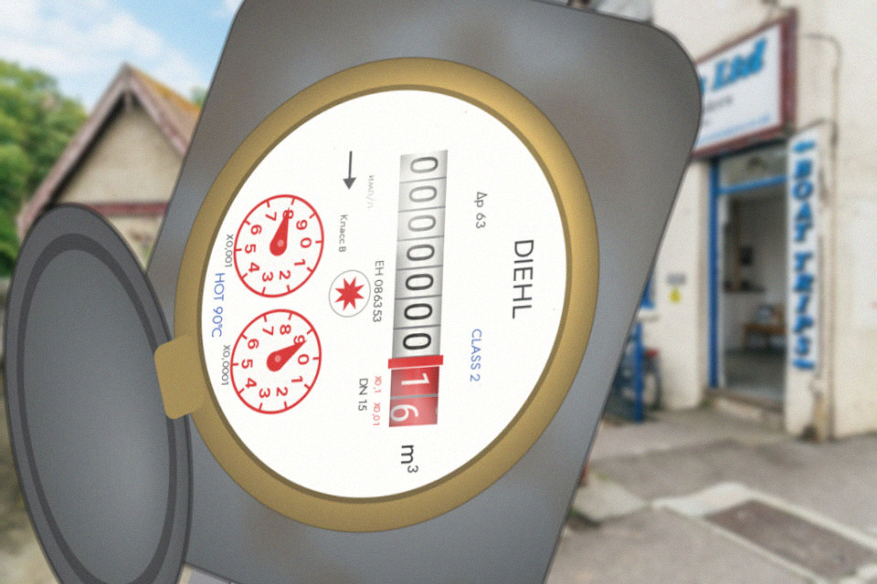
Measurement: 0.1579
